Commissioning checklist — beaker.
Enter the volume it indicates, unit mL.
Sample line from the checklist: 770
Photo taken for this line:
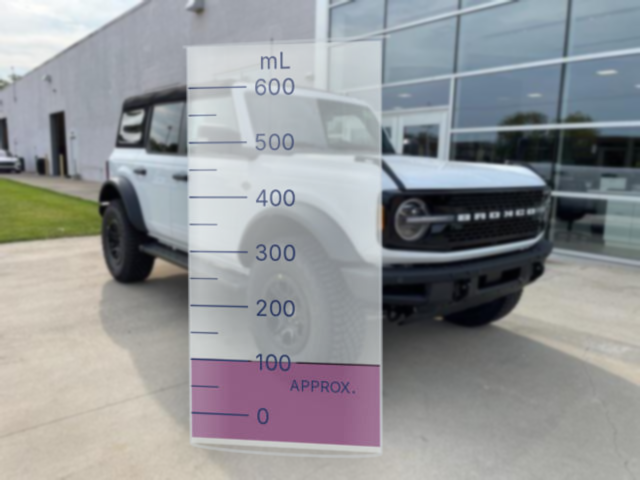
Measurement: 100
